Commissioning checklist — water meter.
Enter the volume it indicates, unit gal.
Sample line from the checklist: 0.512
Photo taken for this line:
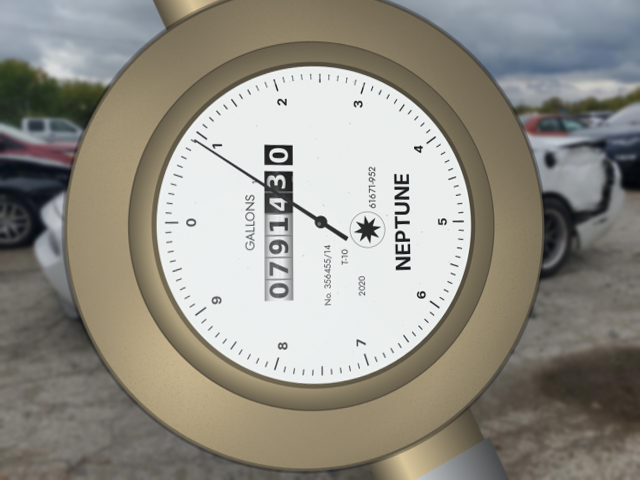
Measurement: 791430.9
